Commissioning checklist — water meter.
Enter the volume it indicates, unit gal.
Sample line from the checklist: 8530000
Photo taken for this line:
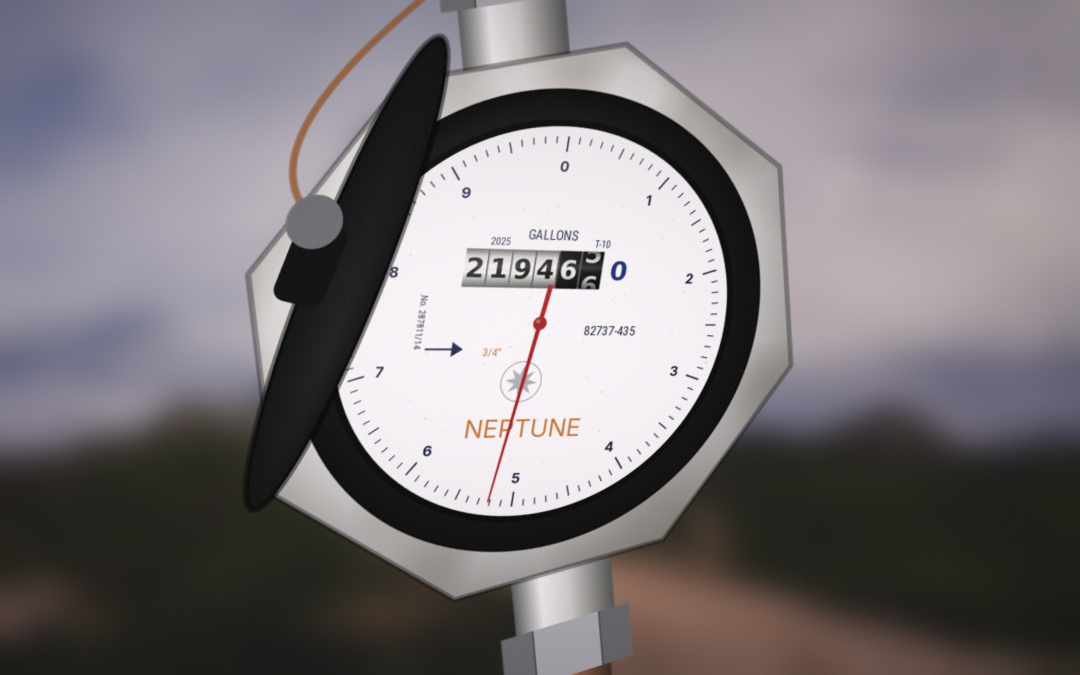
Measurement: 2194655.2
